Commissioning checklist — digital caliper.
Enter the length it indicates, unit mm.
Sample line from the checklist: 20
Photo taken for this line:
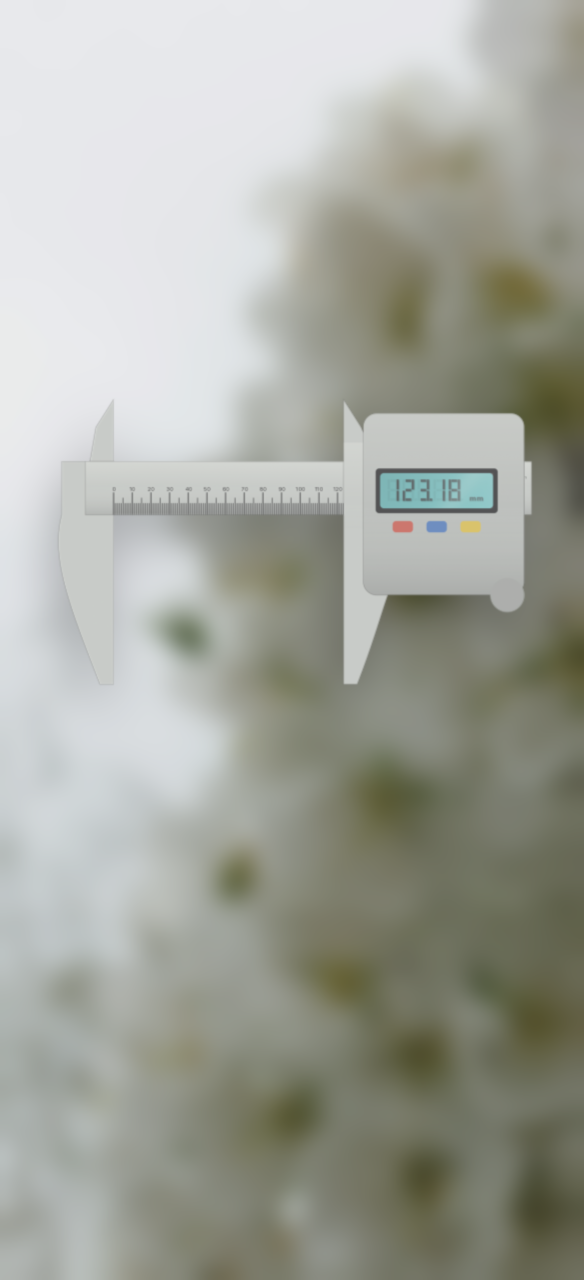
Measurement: 123.18
